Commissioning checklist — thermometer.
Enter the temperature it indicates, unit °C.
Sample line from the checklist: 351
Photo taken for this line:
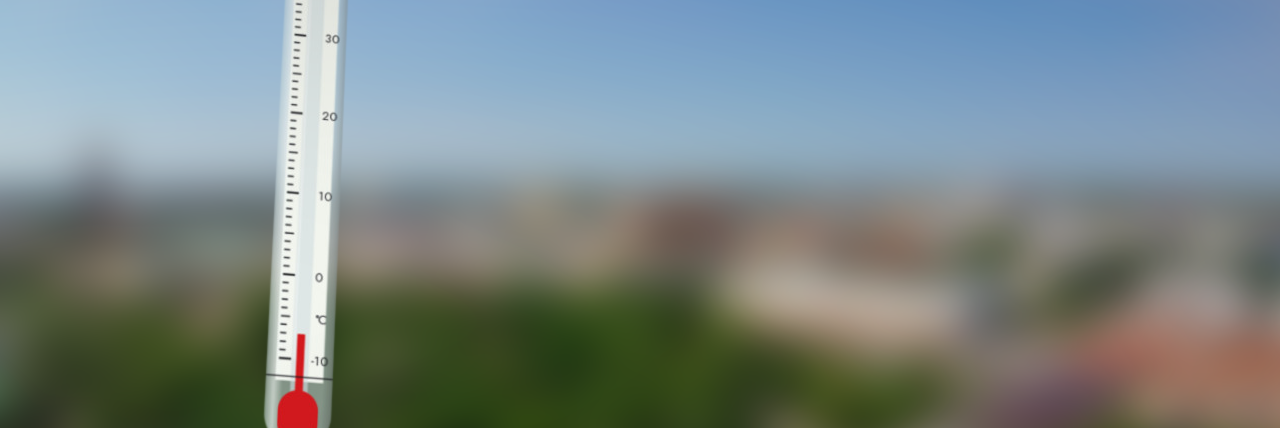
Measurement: -7
